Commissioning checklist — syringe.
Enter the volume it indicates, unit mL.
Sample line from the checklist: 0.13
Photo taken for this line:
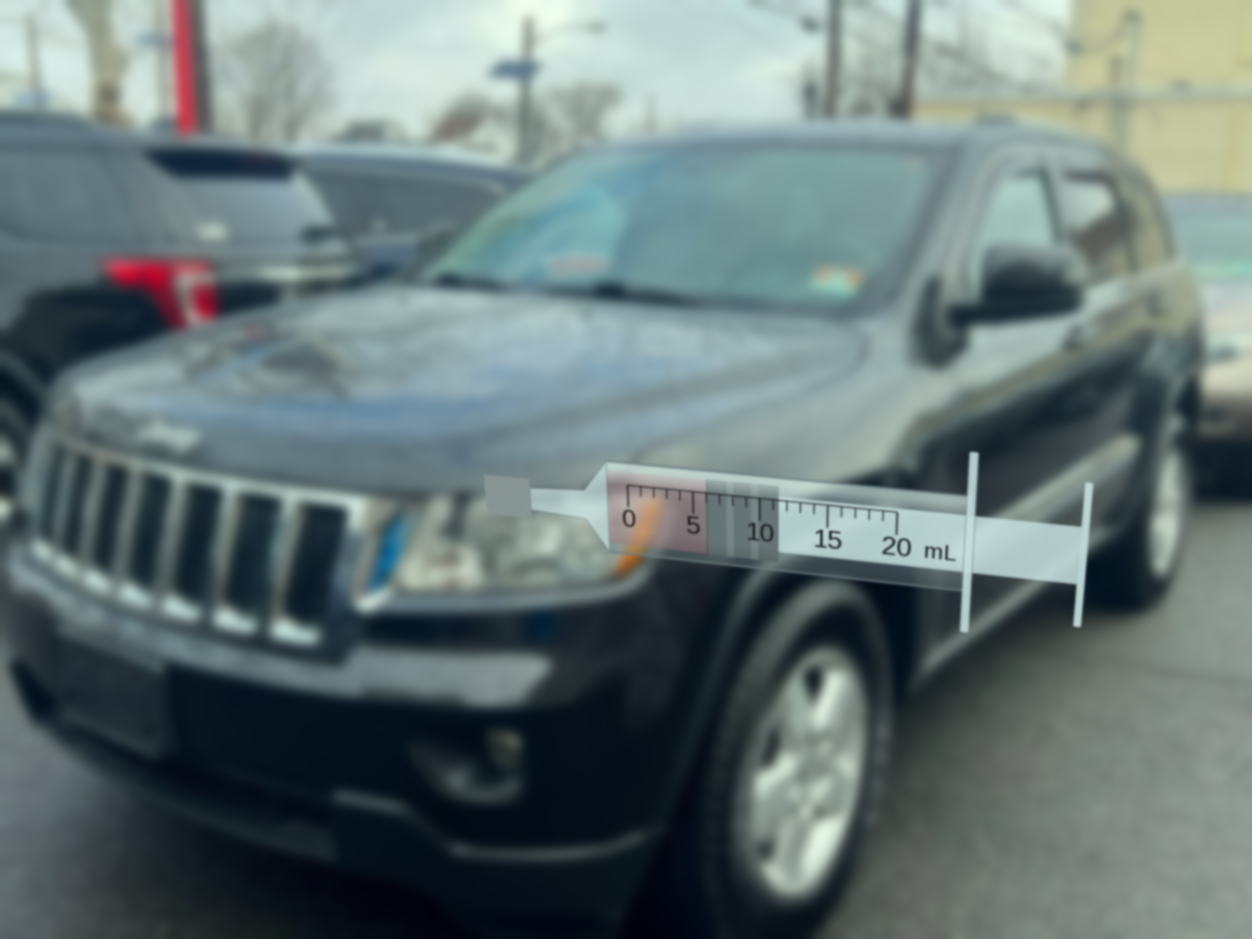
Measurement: 6
